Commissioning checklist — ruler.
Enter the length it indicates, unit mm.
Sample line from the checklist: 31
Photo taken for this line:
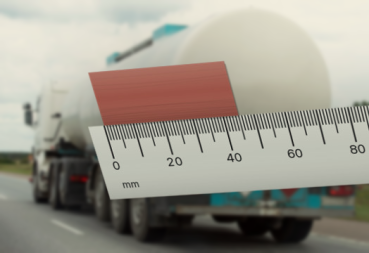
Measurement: 45
